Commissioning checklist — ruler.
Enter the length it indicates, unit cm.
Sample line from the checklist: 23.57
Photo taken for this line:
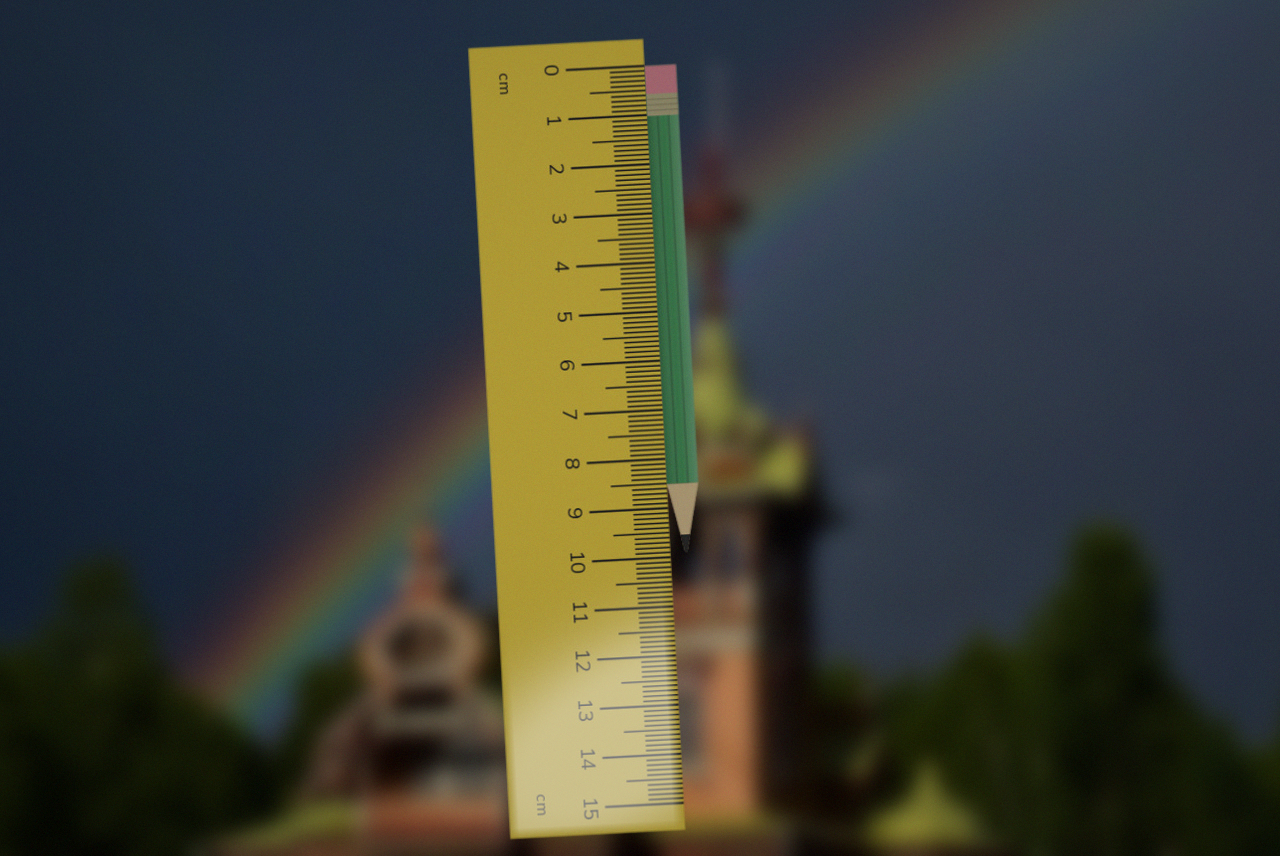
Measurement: 9.9
